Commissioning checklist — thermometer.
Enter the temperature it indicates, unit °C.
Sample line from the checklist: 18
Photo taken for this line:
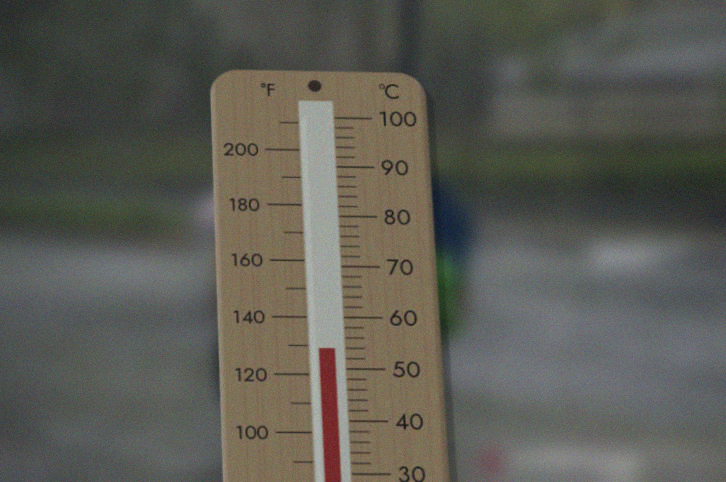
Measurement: 54
